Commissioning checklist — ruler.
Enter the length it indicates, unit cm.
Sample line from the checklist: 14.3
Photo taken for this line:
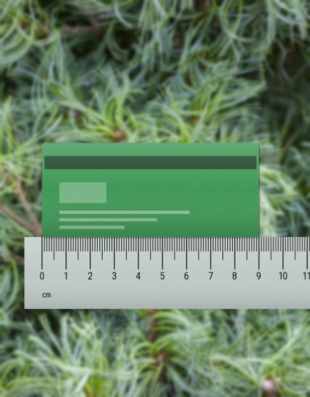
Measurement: 9
